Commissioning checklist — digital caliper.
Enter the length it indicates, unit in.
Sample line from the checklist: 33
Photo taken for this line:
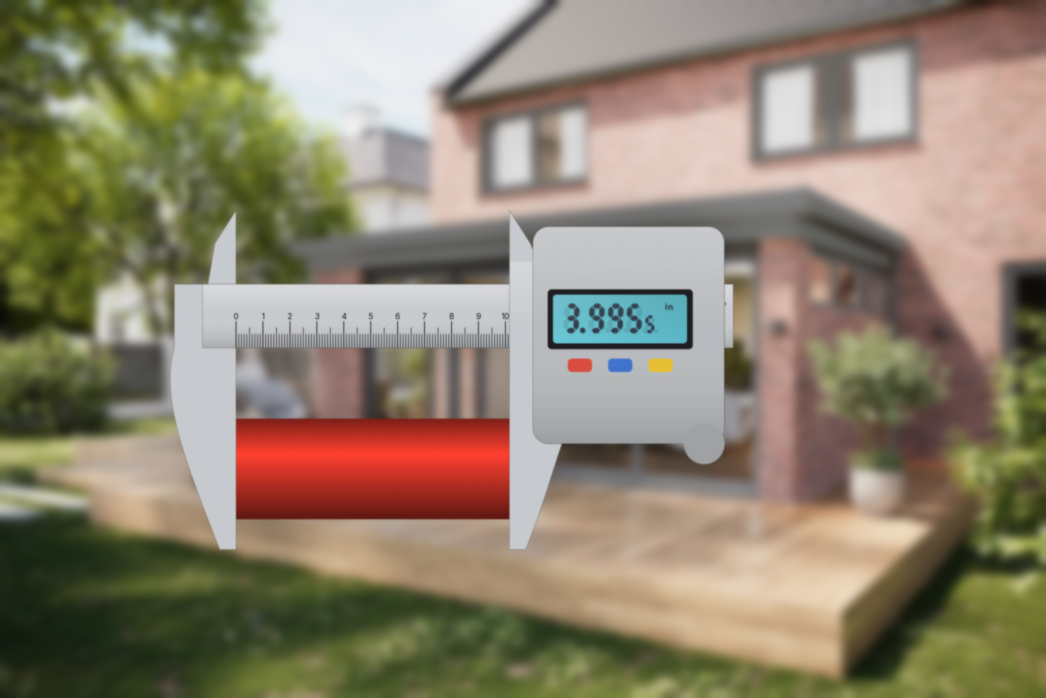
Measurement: 3.9955
